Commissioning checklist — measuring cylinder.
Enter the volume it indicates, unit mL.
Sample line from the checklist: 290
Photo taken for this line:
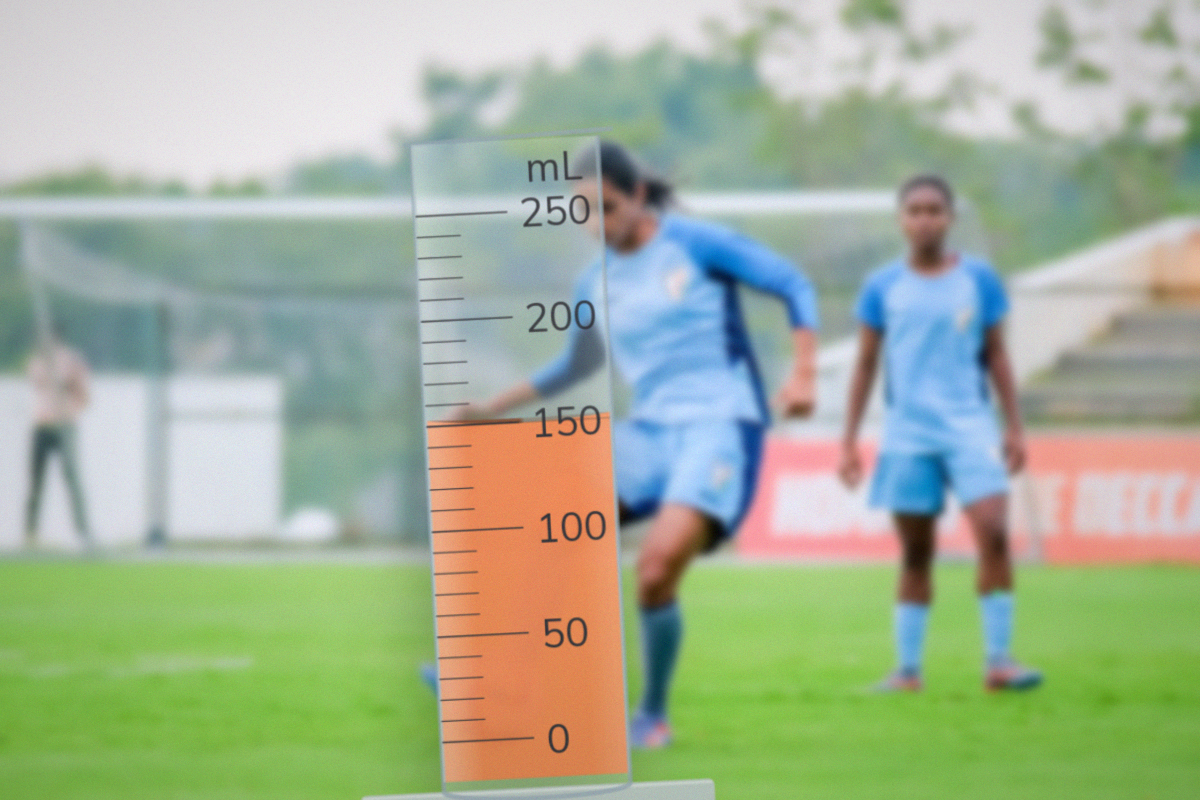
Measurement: 150
